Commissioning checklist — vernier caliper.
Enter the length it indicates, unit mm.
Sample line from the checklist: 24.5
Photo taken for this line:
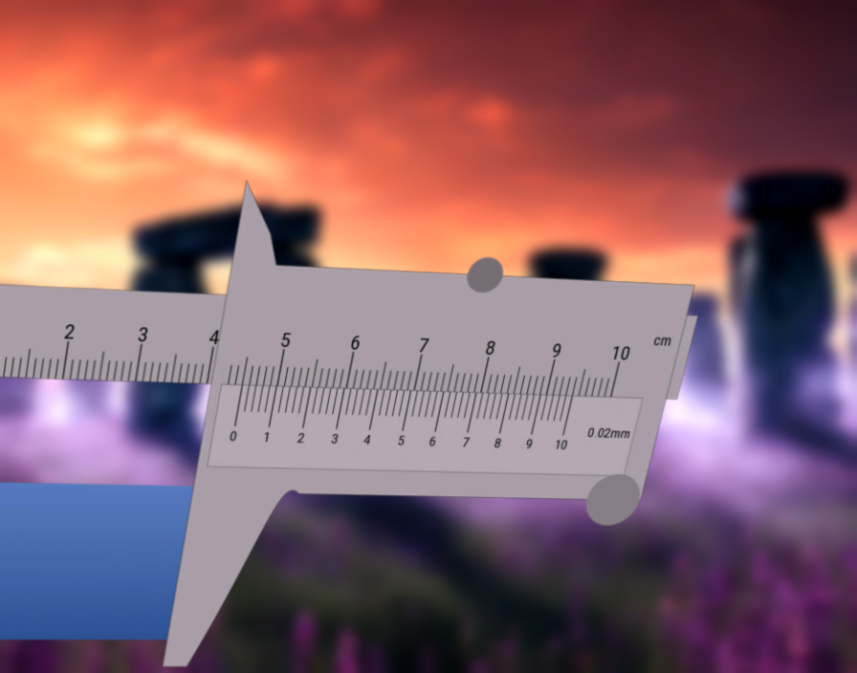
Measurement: 45.0
